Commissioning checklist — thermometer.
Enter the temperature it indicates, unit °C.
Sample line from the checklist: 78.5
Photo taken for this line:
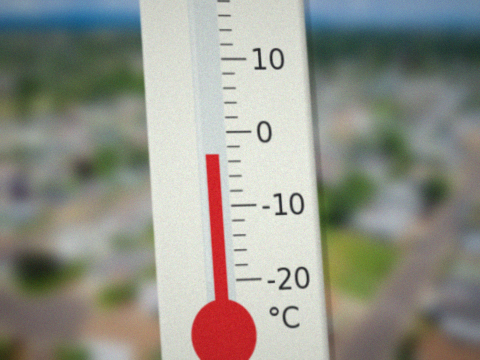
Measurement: -3
